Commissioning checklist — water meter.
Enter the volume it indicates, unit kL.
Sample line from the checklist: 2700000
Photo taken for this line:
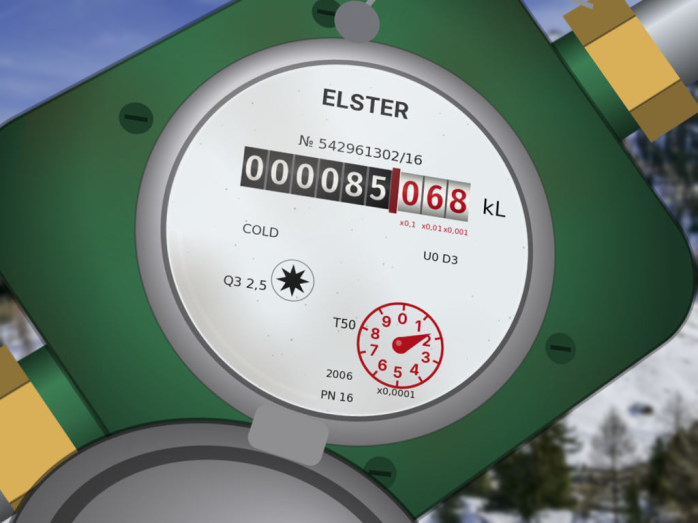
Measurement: 85.0681
